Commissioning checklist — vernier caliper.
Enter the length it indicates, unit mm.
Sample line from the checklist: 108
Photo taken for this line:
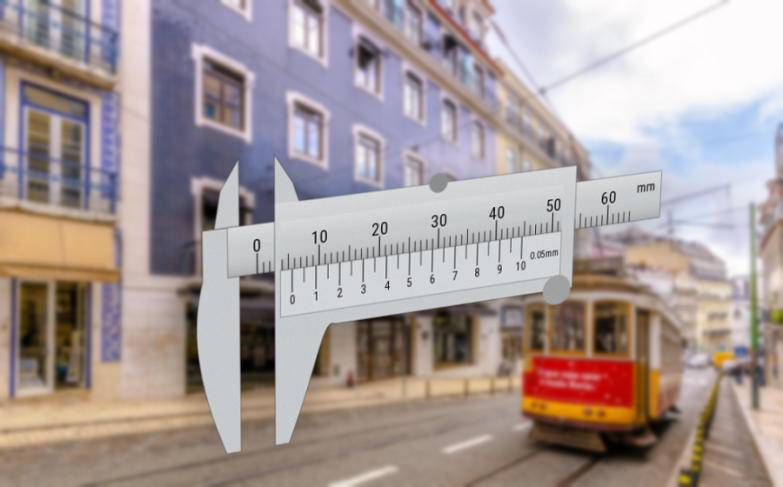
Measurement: 5.6
